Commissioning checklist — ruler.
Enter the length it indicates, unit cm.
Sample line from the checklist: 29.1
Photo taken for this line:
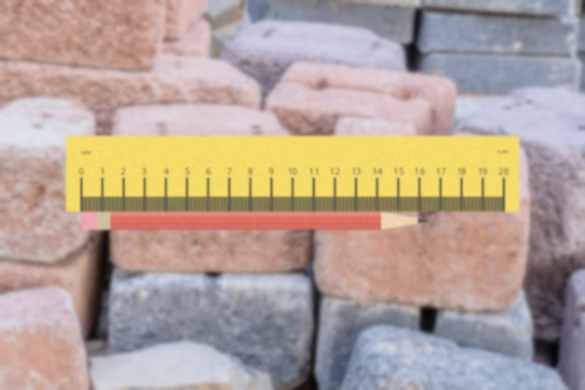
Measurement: 16.5
